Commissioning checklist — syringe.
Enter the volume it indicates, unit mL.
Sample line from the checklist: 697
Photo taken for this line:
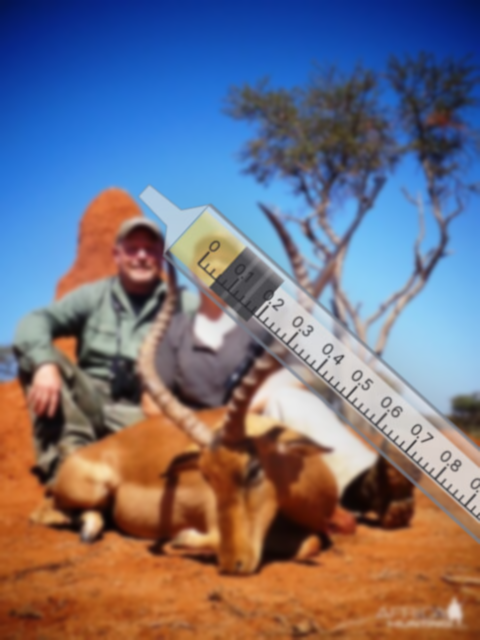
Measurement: 0.06
